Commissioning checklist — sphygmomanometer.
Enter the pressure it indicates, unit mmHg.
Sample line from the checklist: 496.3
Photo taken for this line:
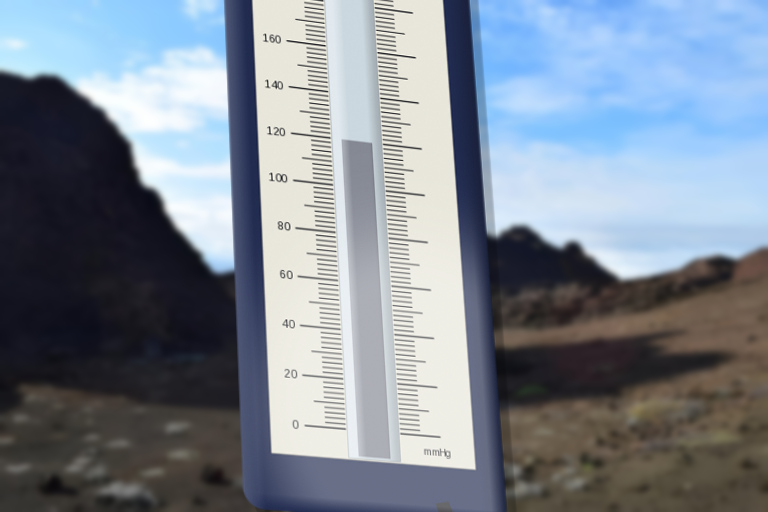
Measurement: 120
